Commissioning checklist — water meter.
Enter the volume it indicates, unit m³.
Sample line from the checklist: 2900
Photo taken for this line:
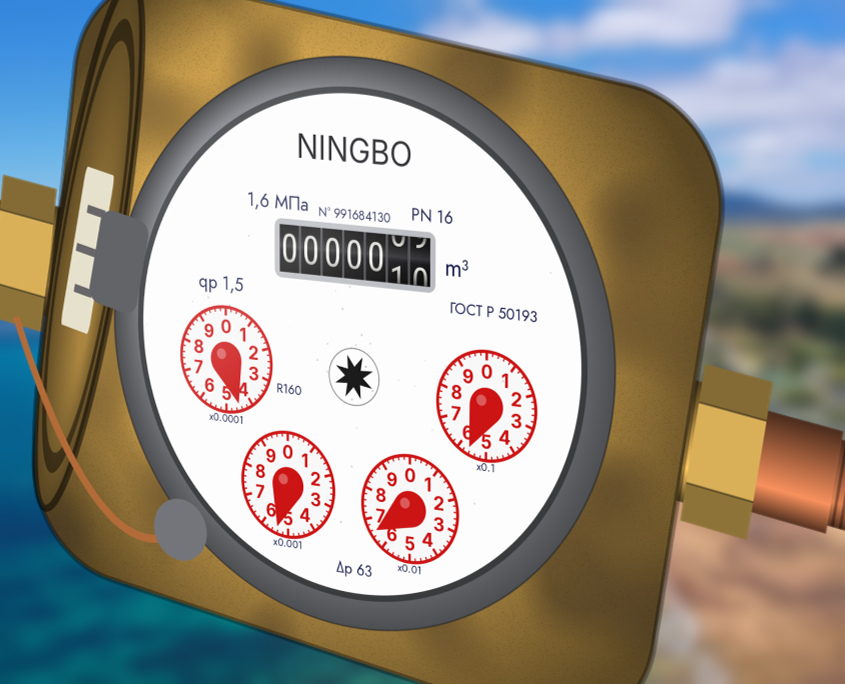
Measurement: 9.5654
